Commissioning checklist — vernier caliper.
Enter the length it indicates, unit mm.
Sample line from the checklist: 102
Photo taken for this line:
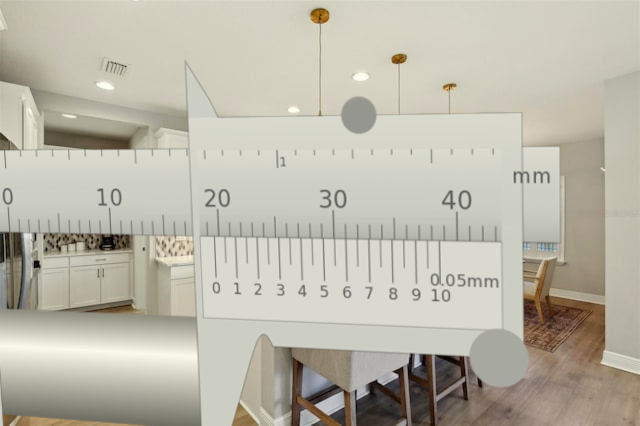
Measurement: 19.6
